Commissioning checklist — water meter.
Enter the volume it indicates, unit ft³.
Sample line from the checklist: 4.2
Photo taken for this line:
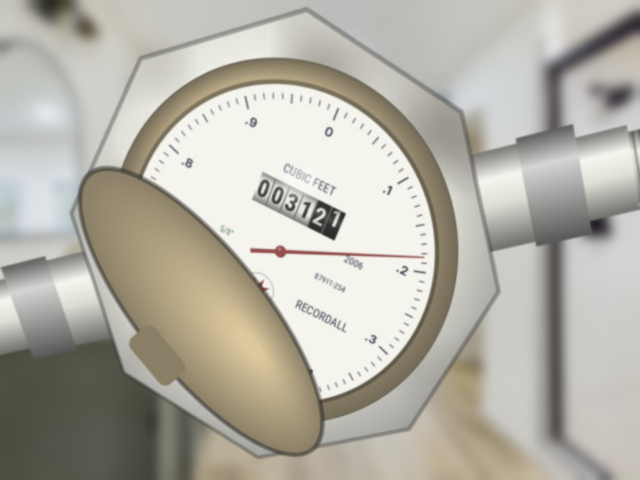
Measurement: 3121.18
